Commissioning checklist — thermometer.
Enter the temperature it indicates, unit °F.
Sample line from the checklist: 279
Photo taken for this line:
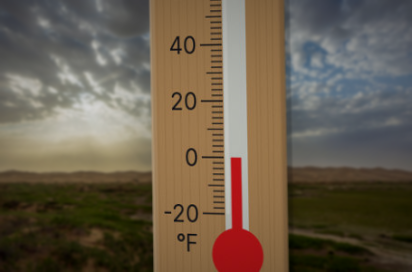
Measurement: 0
